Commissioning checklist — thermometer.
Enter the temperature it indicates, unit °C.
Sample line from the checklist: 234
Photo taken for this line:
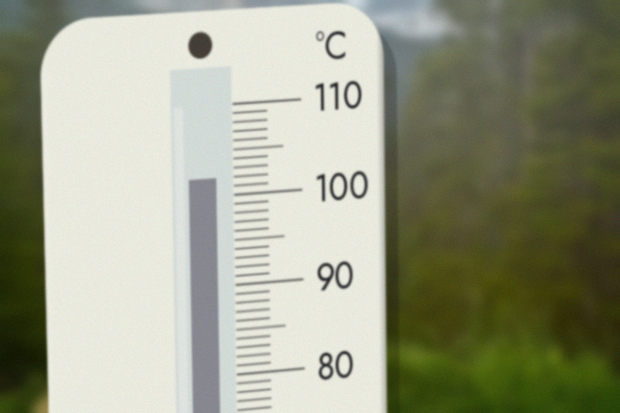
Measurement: 102
